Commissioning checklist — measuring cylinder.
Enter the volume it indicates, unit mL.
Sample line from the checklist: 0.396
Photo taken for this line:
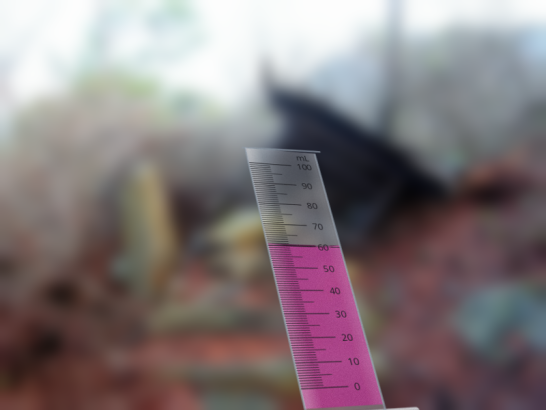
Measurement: 60
